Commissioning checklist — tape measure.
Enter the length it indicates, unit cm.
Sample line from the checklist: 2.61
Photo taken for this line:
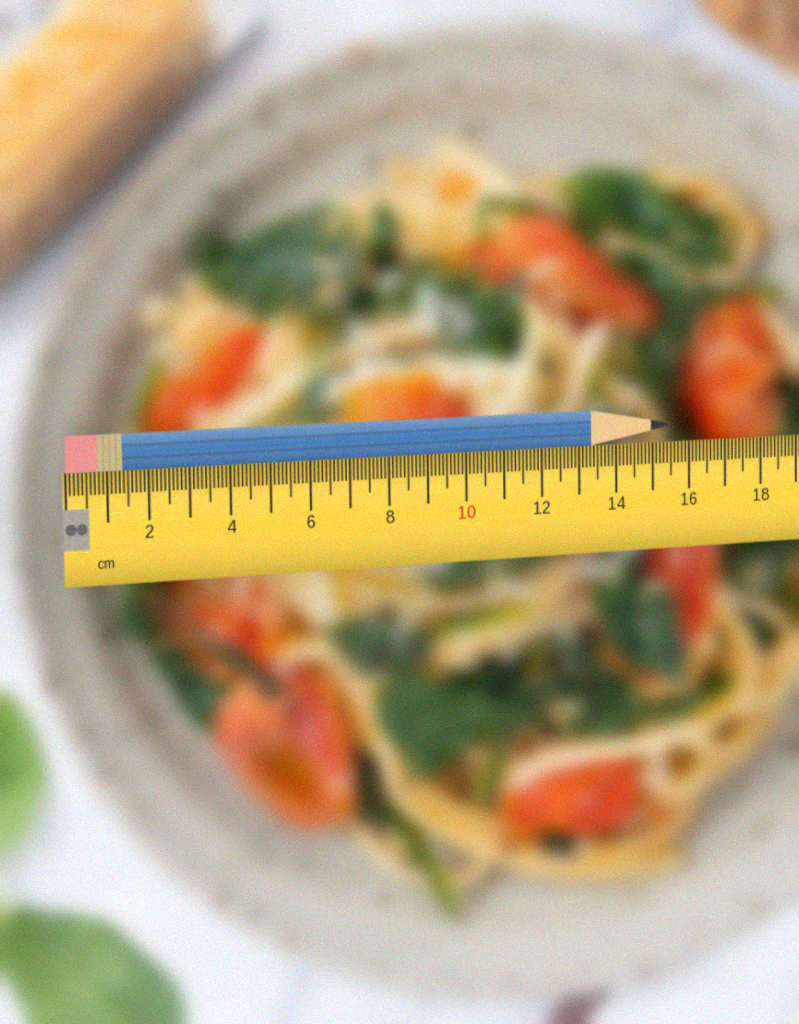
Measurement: 15.5
